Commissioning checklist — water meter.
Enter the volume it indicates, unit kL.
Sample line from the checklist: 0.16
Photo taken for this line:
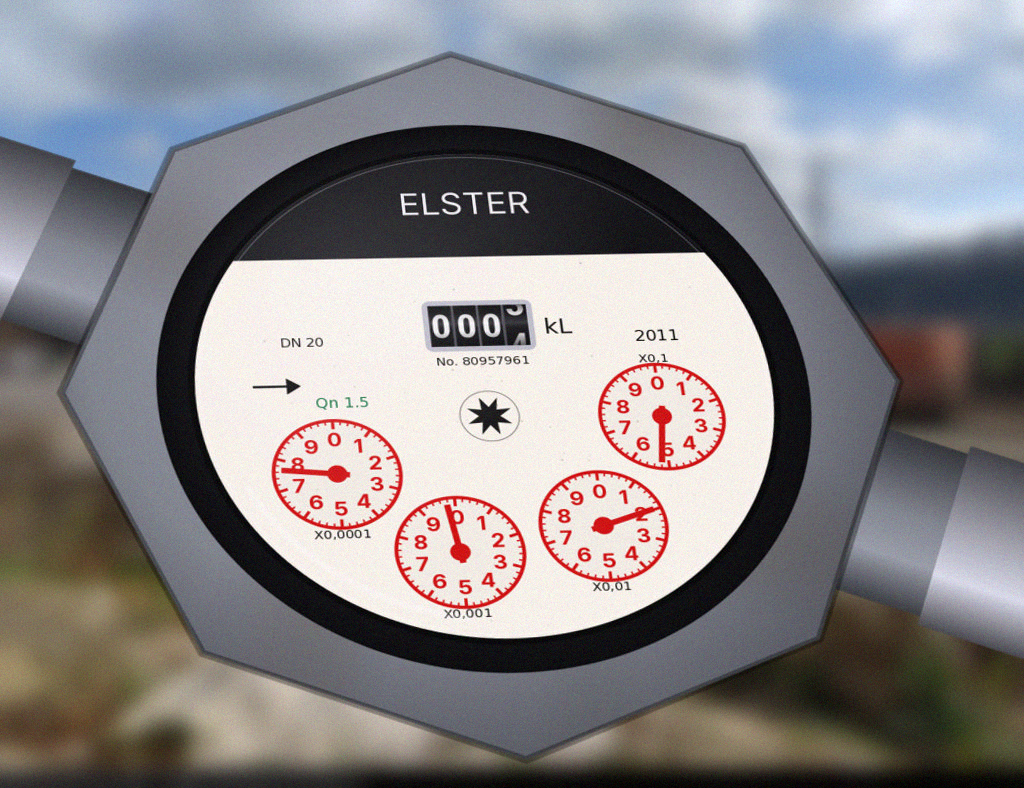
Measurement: 3.5197
